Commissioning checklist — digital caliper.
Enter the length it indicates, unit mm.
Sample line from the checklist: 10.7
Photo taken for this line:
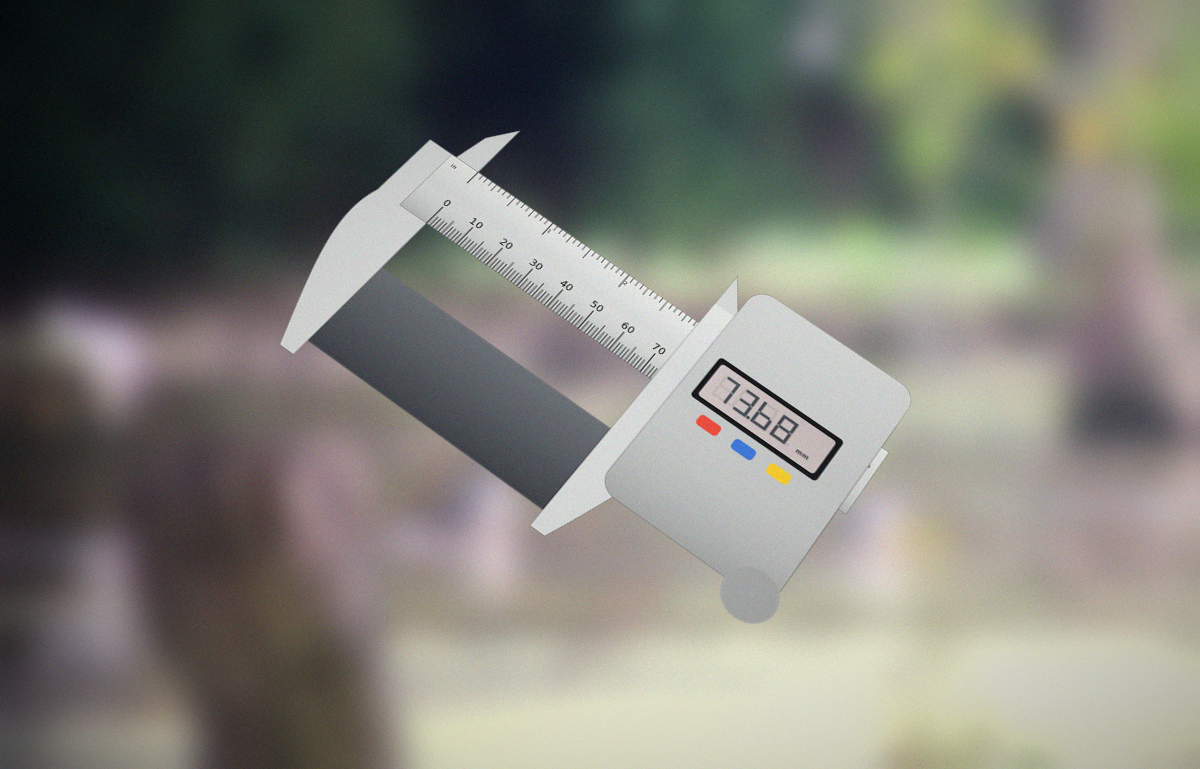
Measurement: 73.68
